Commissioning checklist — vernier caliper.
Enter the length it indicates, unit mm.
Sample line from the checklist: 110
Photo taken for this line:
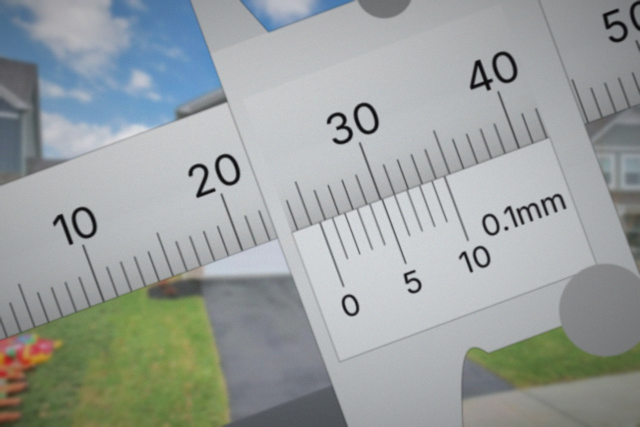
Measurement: 25.6
